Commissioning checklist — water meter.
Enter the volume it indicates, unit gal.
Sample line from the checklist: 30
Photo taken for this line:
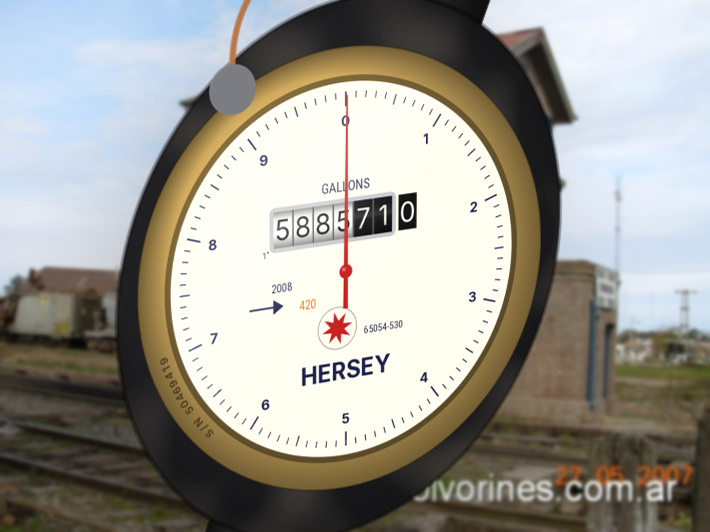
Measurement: 5885710.0
